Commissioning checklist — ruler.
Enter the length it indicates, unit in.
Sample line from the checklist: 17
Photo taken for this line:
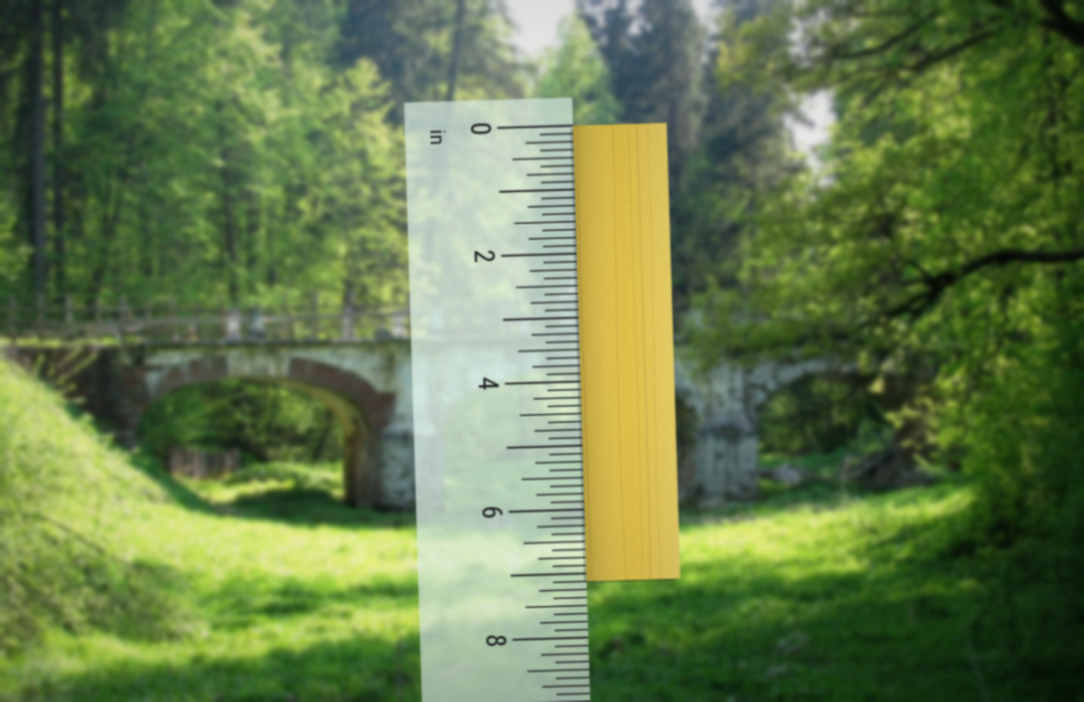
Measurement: 7.125
